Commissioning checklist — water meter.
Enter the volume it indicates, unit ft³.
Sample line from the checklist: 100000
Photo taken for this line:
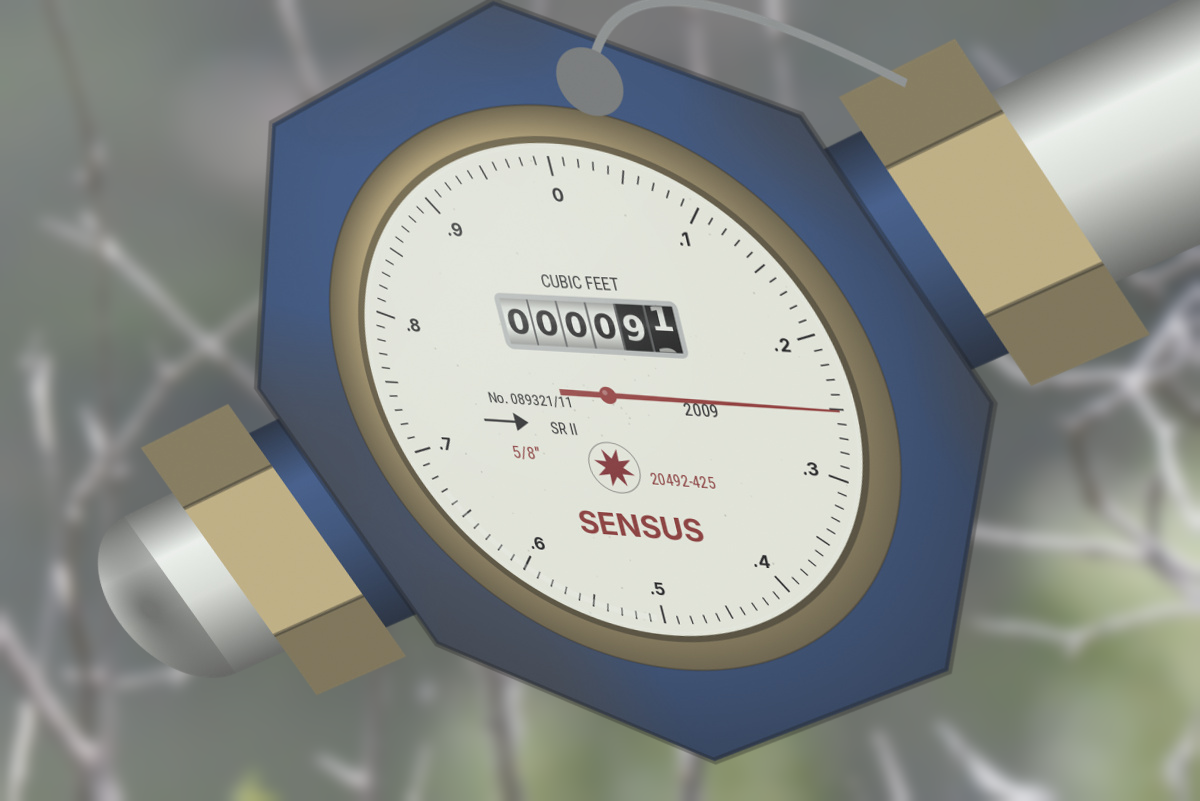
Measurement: 91.25
